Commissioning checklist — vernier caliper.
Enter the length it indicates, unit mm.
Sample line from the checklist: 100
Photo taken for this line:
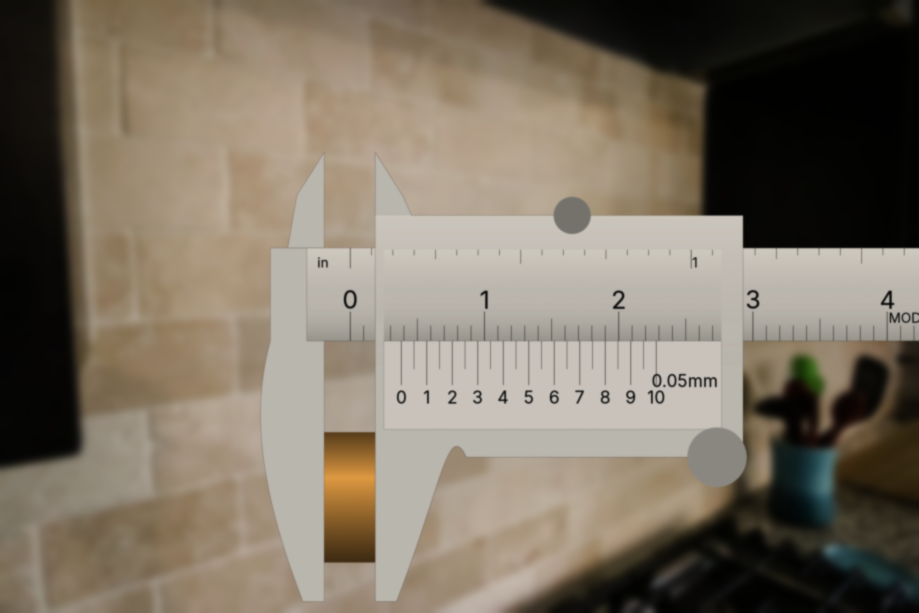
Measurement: 3.8
